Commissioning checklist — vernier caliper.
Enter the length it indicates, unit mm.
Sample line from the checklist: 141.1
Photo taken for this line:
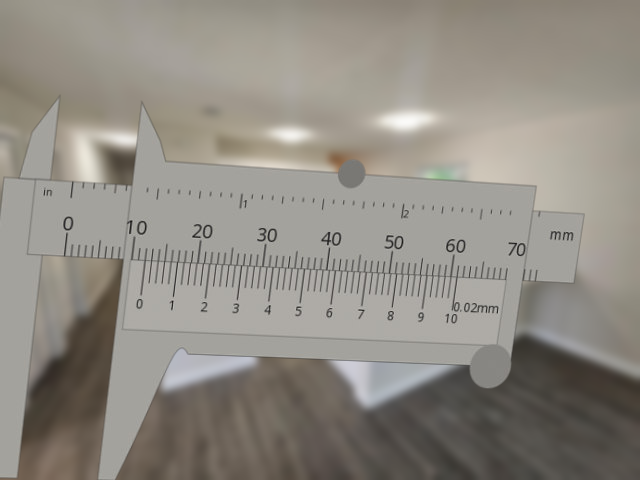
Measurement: 12.0
